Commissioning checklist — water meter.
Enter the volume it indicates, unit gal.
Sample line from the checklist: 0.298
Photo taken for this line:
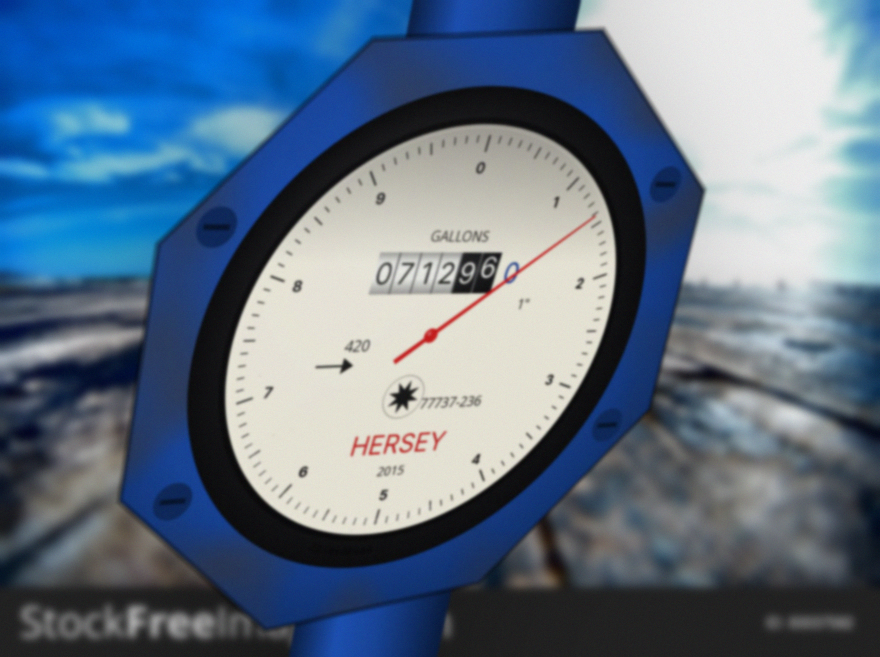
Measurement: 712961.4
